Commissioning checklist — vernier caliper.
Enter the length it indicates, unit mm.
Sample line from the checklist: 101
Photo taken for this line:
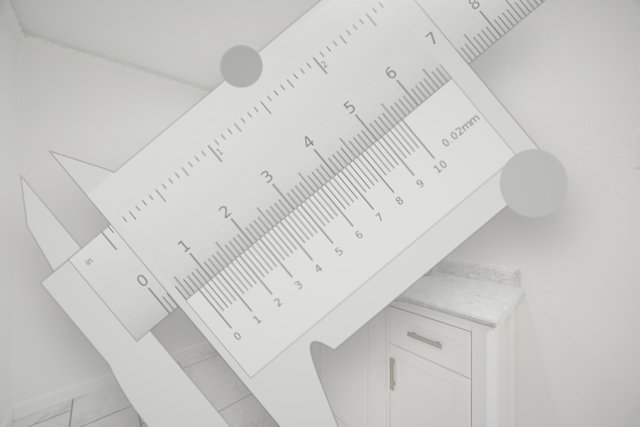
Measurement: 7.0
